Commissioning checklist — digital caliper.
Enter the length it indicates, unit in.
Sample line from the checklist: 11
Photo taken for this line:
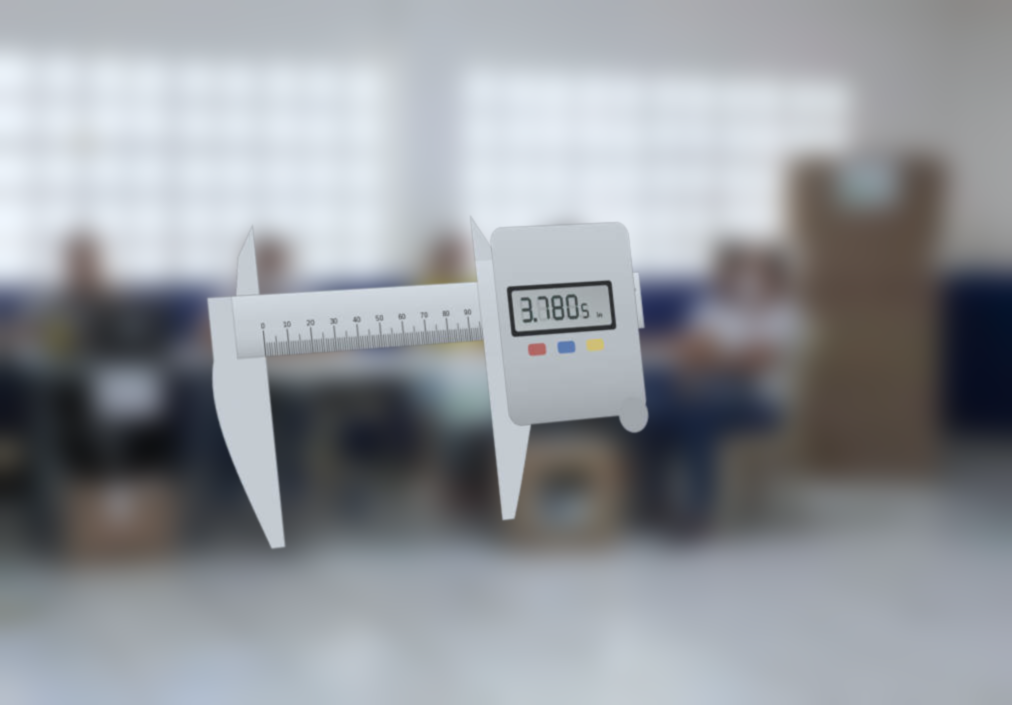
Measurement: 3.7805
